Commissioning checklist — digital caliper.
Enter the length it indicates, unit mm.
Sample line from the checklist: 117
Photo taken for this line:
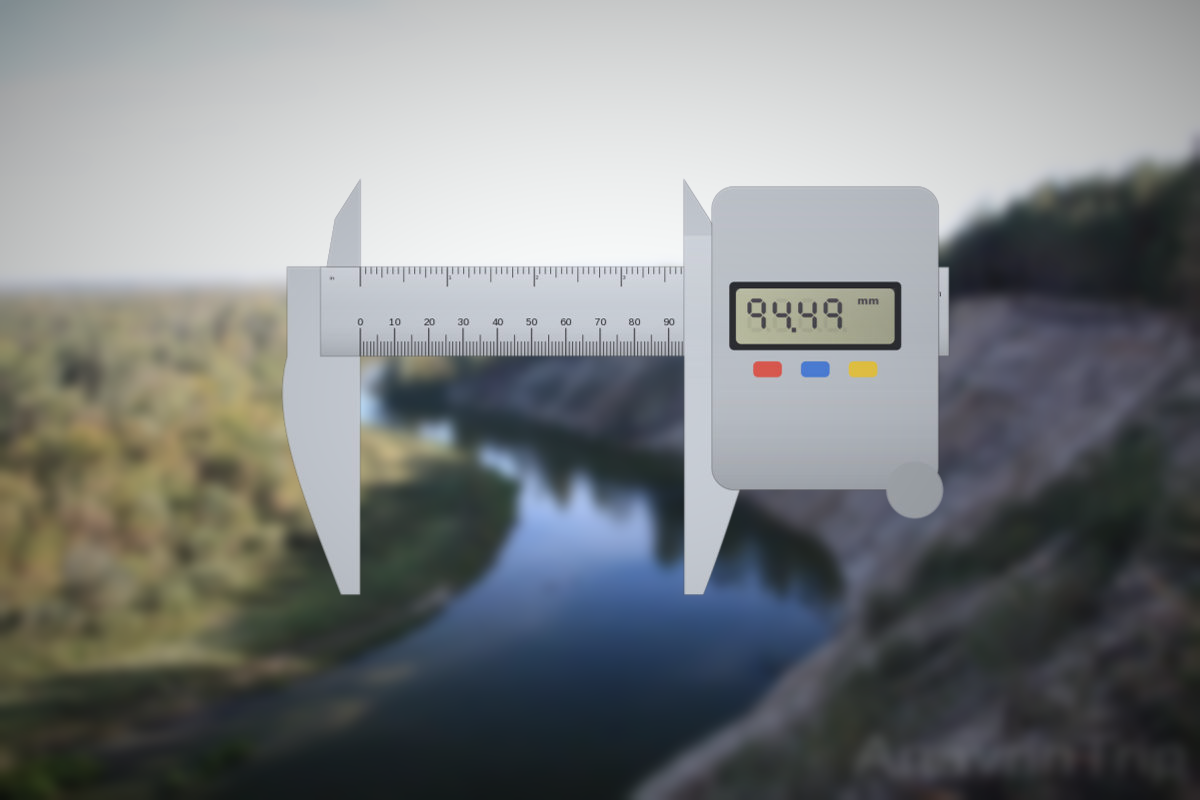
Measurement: 94.49
